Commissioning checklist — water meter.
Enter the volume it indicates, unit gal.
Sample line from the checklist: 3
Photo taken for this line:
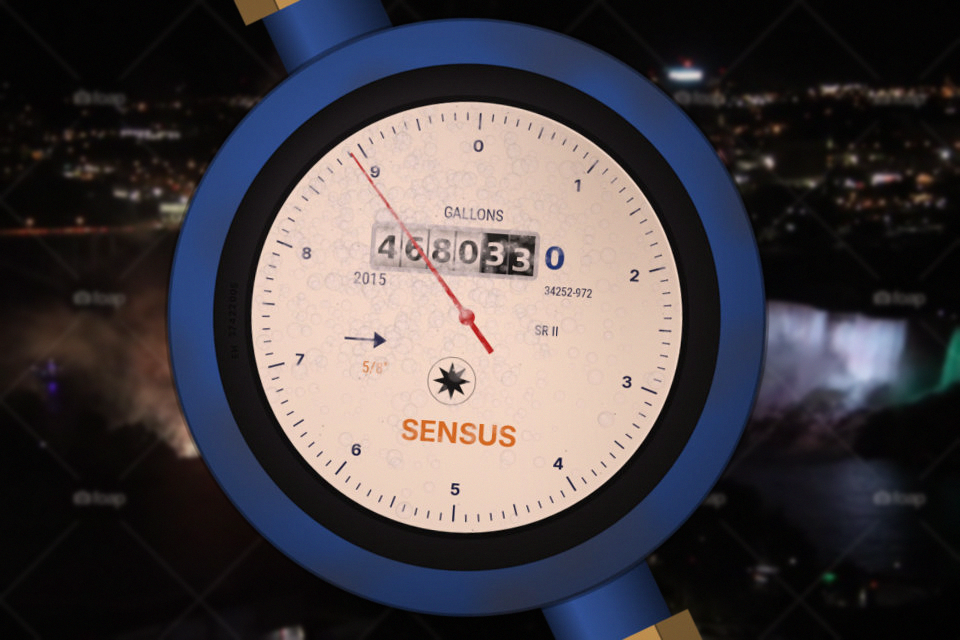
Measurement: 4680328.9
